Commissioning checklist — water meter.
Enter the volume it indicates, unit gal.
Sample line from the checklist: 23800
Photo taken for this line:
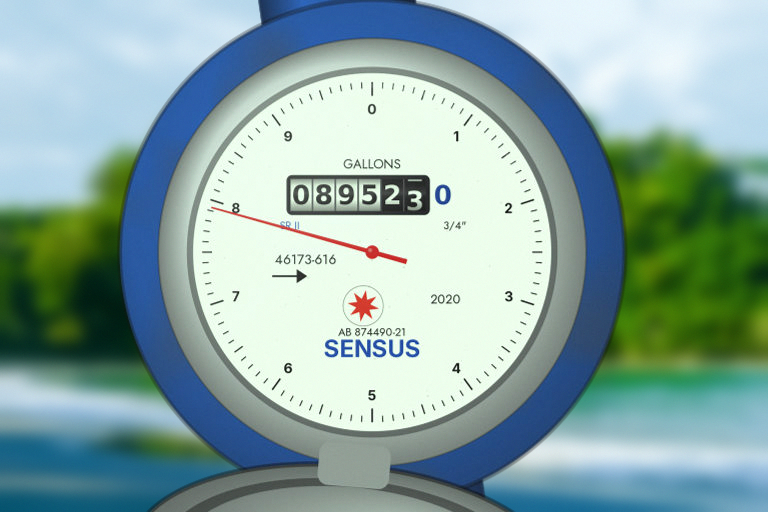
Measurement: 895227.9
